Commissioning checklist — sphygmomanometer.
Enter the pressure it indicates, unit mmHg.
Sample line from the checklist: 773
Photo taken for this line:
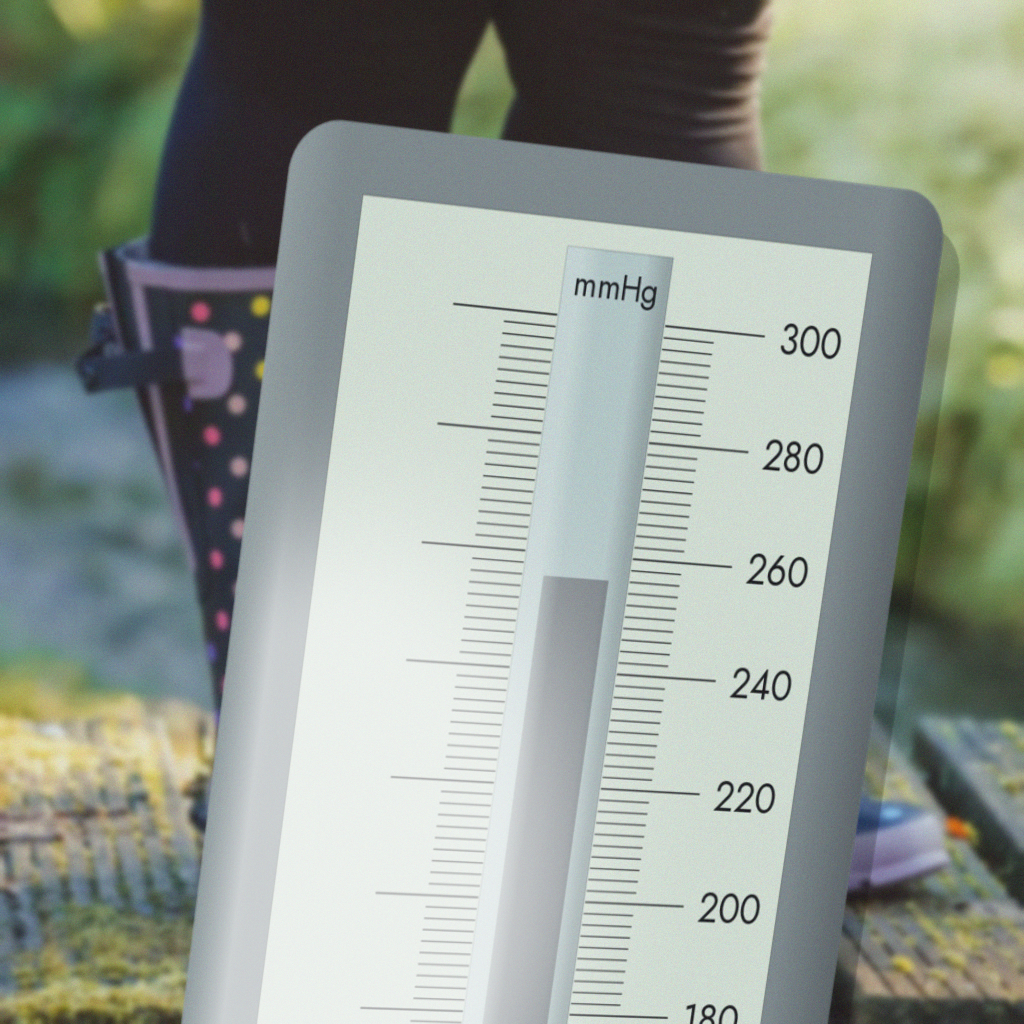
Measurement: 256
